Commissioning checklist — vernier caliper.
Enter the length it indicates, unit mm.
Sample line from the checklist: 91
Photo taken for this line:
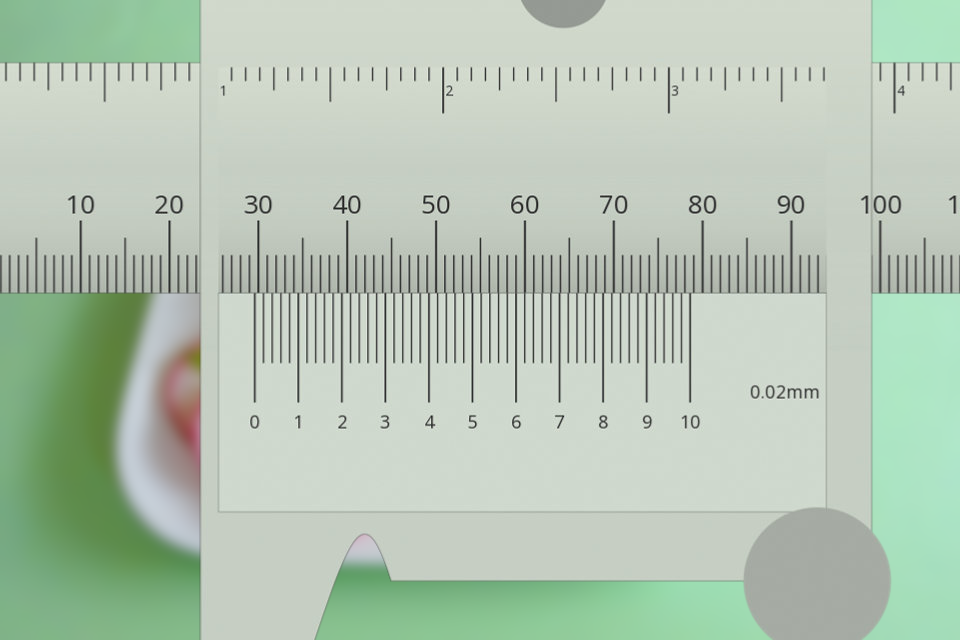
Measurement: 29.6
